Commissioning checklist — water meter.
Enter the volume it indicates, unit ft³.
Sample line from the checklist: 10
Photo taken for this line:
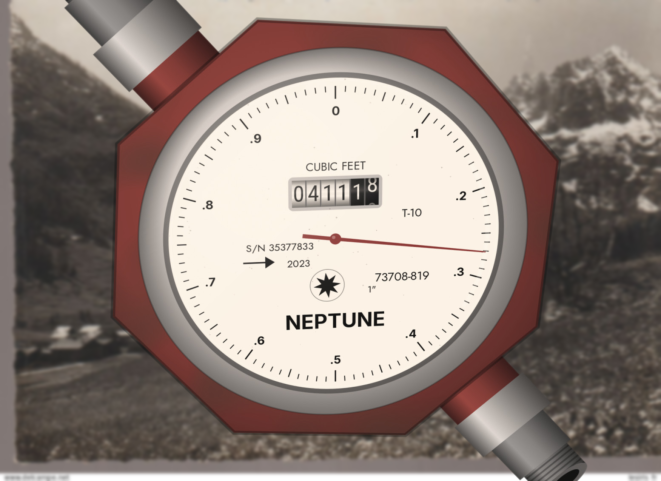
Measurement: 41118.27
